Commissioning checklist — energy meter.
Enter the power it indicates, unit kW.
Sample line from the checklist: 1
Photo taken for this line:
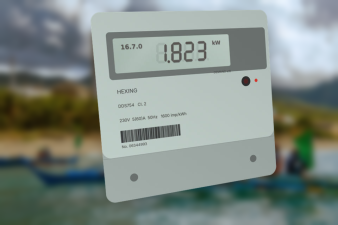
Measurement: 1.823
